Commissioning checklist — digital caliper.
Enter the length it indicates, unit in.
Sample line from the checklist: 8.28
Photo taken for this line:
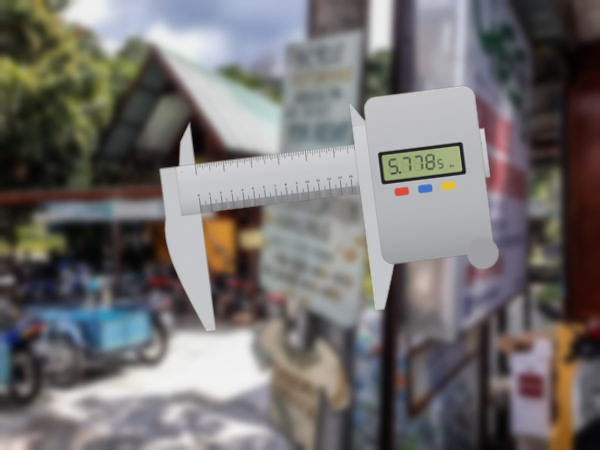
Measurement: 5.7785
